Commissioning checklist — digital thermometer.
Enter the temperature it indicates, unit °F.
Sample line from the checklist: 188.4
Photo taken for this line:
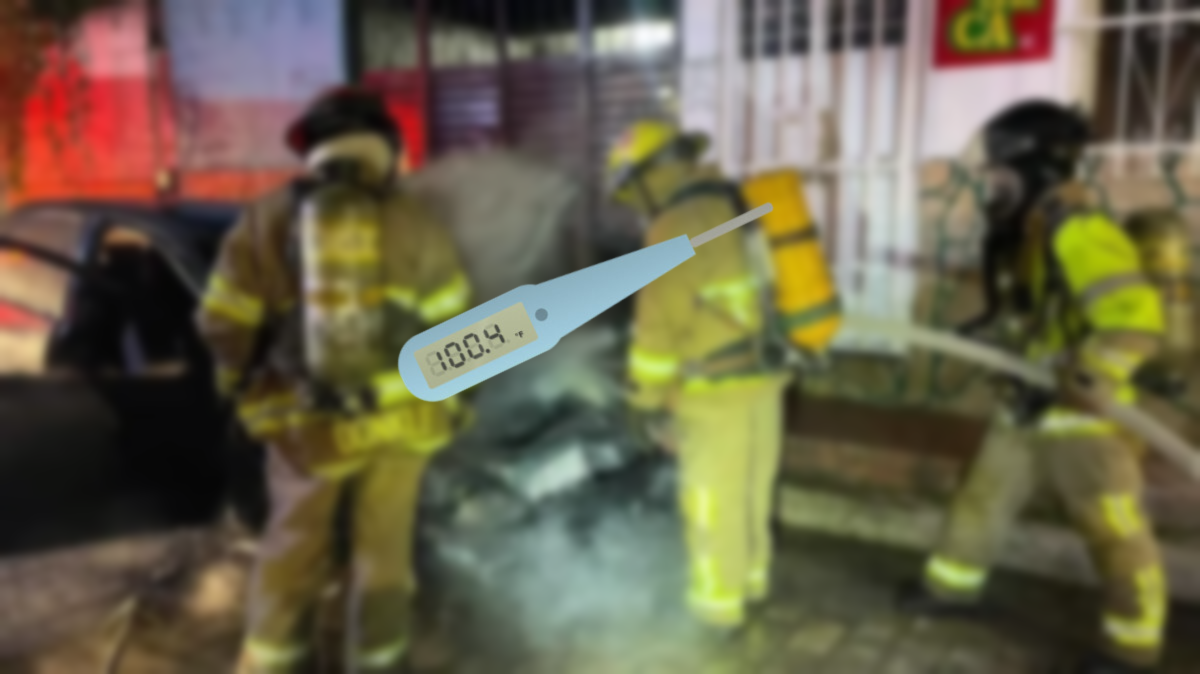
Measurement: 100.4
